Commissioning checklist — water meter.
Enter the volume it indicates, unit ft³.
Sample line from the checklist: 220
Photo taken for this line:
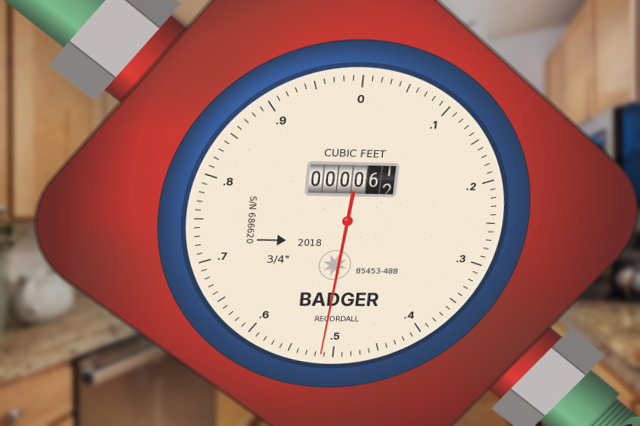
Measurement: 61.51
